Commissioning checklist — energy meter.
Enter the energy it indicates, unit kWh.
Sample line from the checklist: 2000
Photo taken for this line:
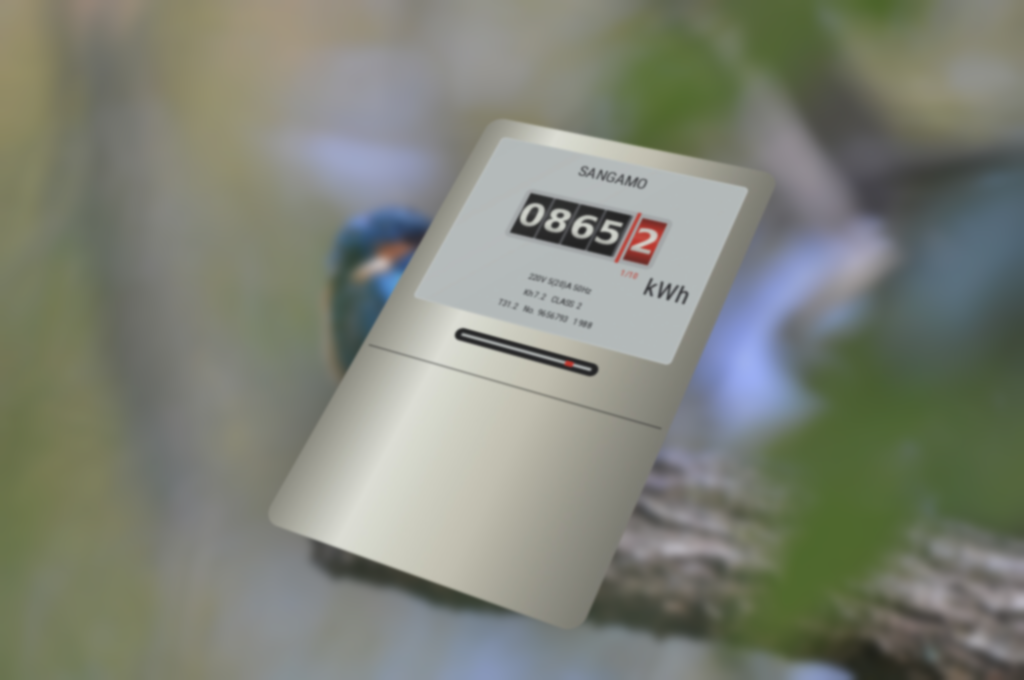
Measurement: 865.2
